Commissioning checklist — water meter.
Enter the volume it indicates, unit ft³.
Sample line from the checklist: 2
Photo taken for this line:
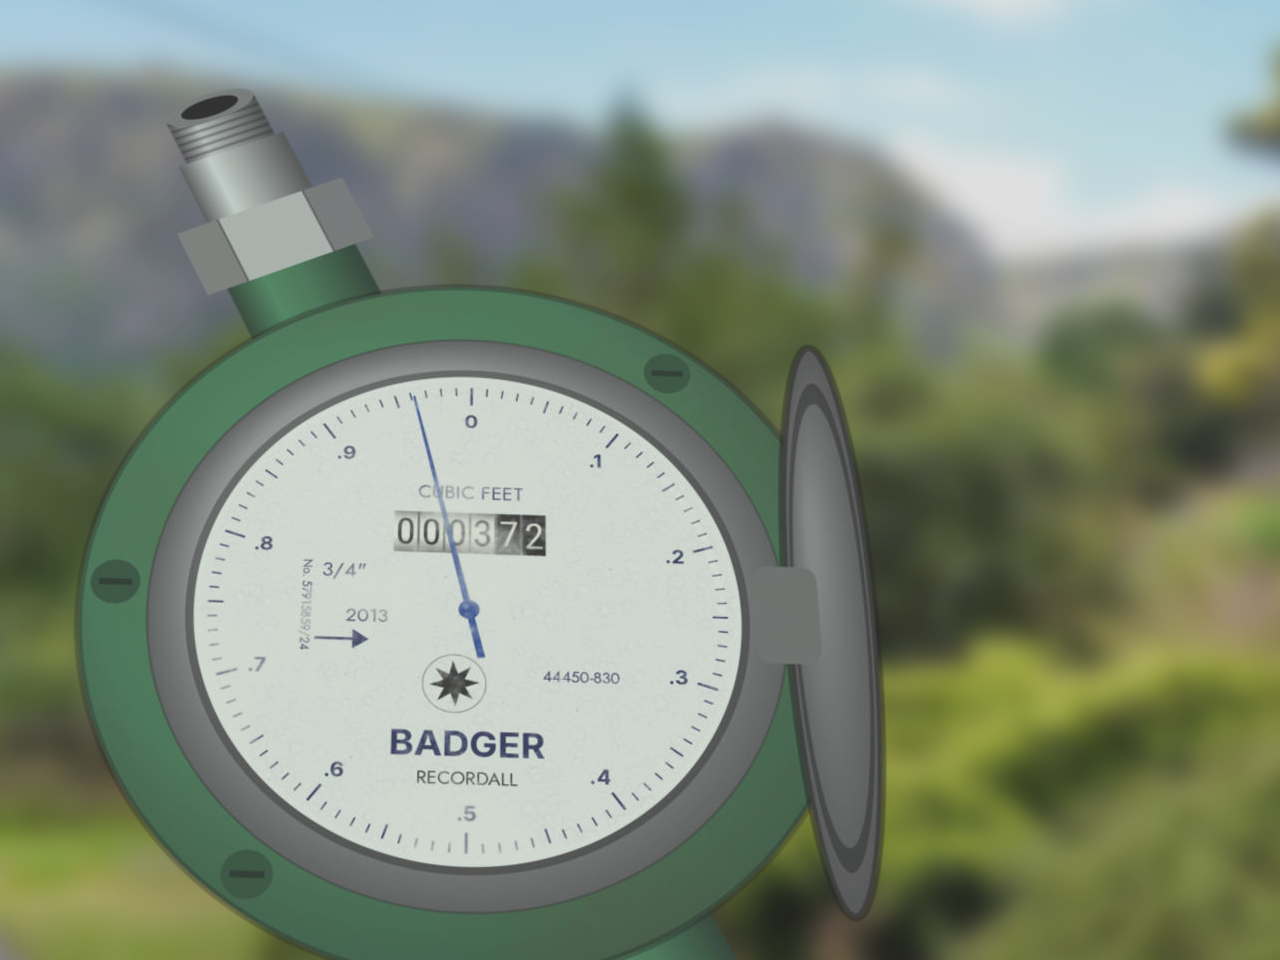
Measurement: 371.96
